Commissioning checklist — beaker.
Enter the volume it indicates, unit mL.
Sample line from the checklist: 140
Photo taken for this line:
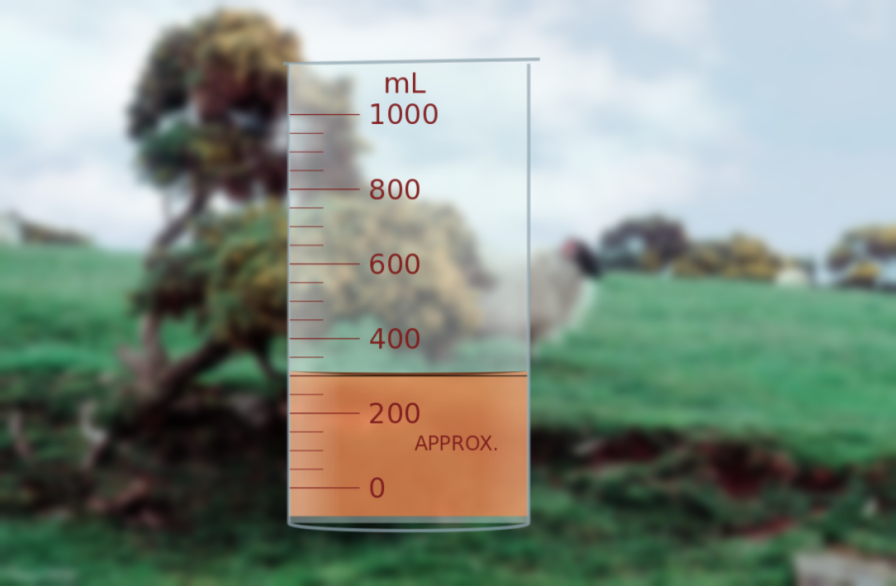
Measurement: 300
